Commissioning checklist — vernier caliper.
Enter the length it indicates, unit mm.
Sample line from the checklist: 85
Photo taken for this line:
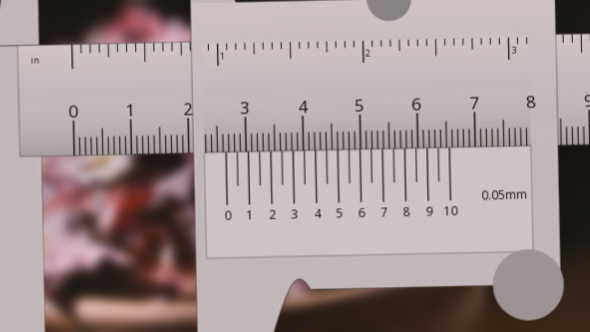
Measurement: 26.5
